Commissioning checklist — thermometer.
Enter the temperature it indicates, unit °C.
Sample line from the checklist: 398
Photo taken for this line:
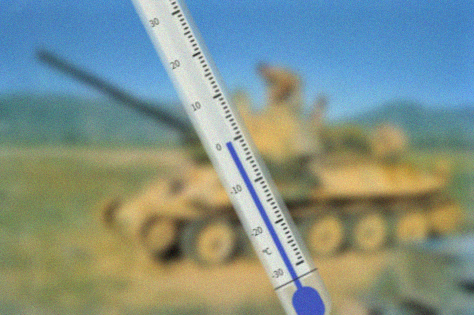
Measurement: 0
